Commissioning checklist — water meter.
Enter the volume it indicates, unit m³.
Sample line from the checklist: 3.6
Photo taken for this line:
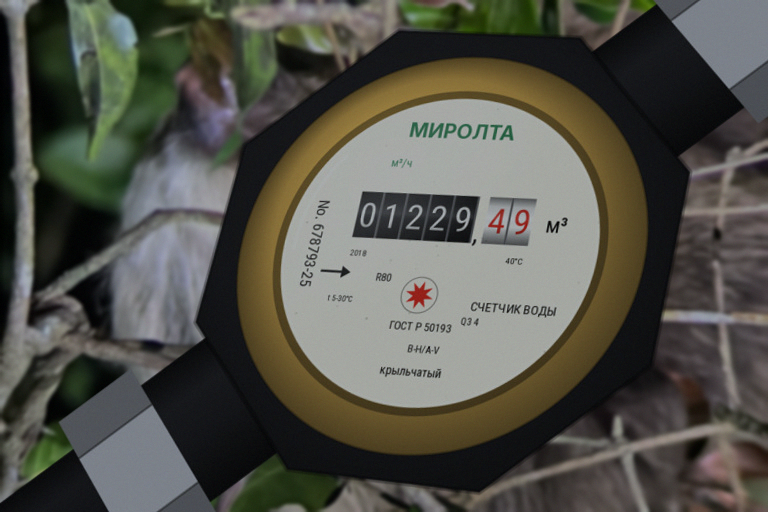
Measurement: 1229.49
